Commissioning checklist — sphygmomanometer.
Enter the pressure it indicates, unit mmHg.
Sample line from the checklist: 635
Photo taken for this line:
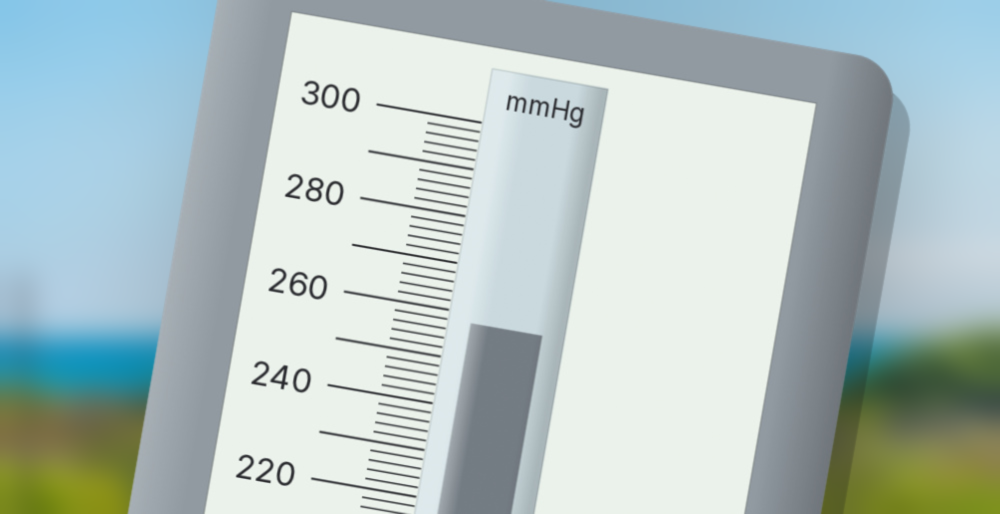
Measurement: 258
